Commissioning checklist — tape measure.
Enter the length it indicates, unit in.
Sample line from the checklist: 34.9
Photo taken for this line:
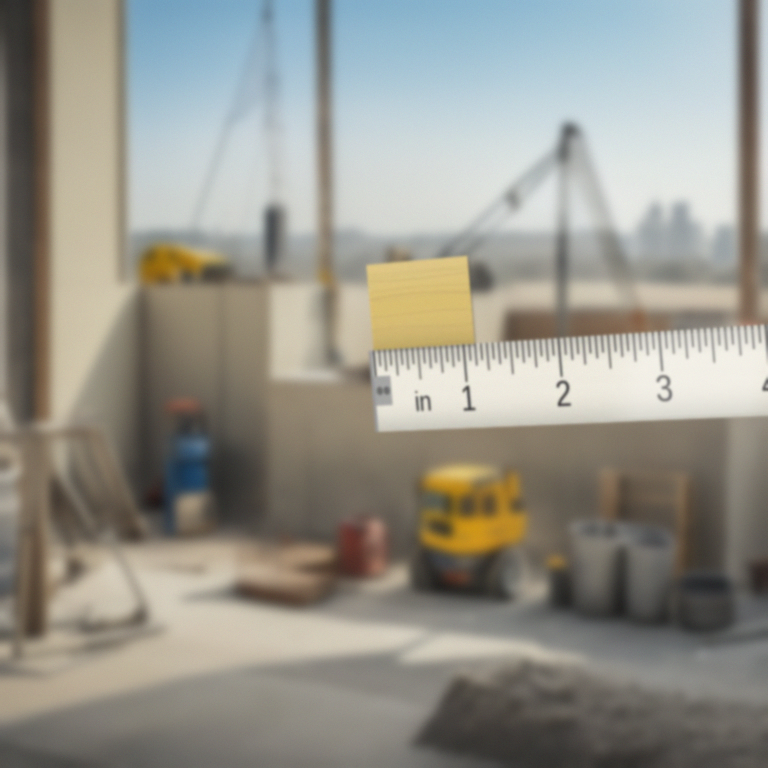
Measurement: 1.125
